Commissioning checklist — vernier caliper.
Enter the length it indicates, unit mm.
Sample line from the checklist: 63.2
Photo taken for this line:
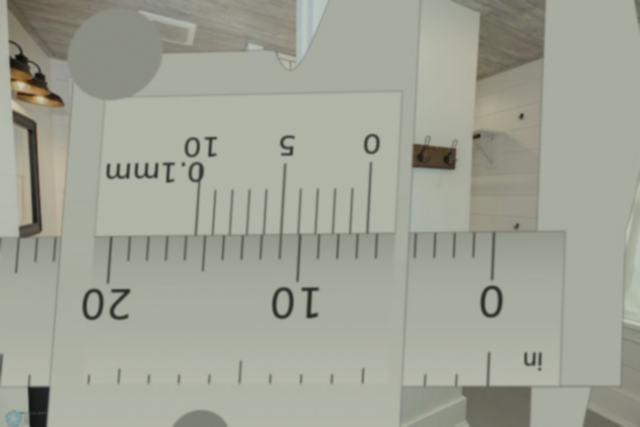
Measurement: 6.5
